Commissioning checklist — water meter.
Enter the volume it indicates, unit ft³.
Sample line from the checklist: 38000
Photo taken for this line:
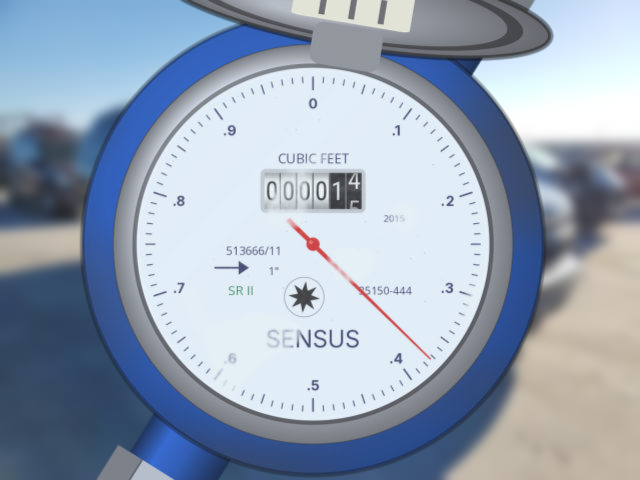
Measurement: 14.37
